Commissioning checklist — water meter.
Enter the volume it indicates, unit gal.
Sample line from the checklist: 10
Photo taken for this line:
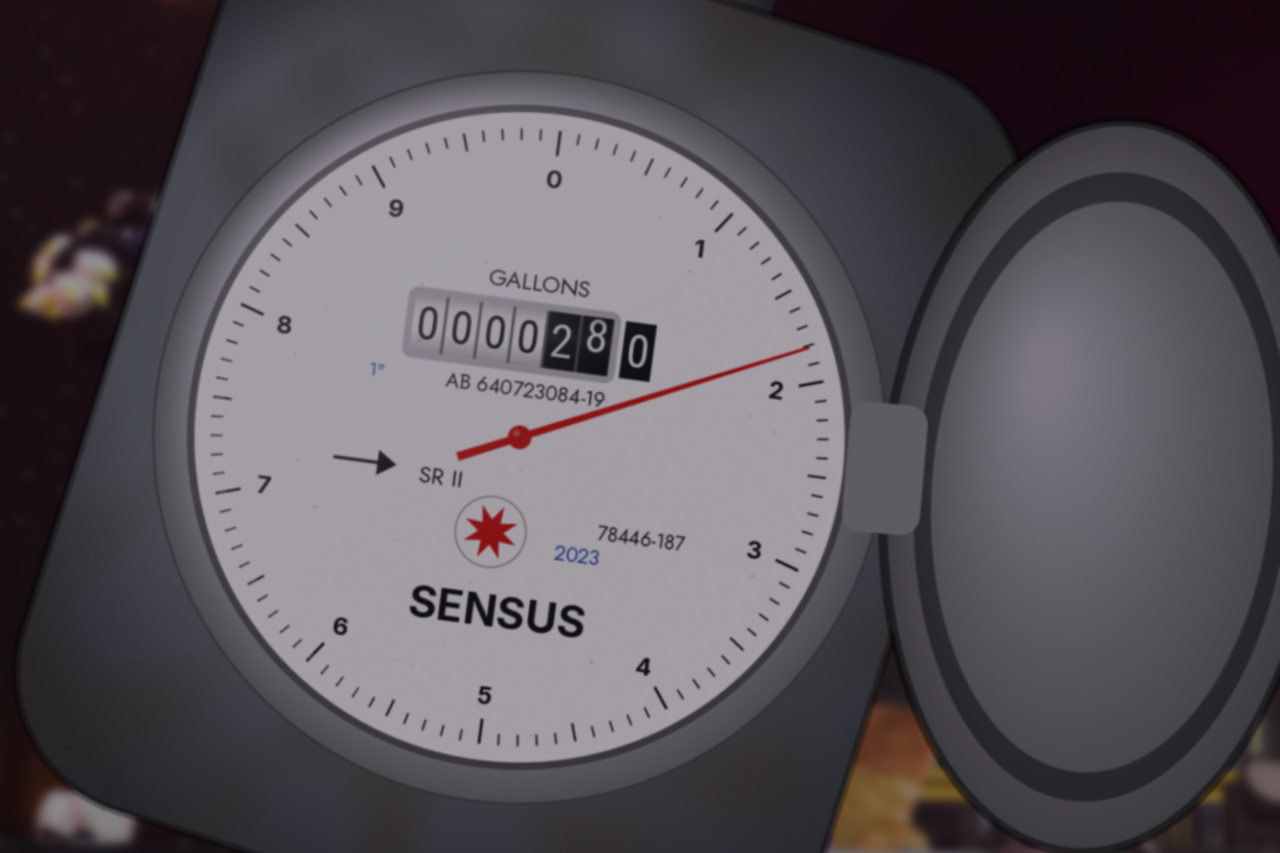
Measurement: 281.8
